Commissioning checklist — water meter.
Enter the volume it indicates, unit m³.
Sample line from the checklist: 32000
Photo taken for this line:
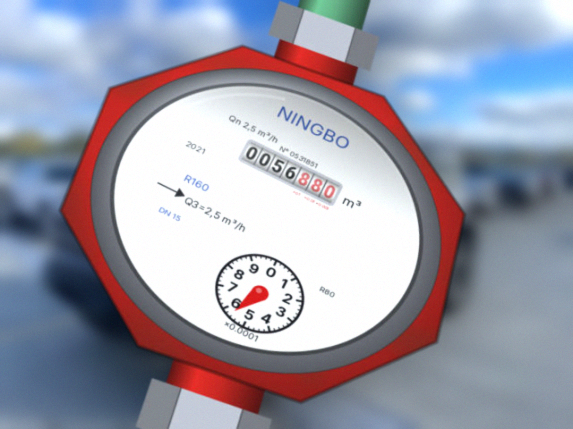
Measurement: 56.8805
